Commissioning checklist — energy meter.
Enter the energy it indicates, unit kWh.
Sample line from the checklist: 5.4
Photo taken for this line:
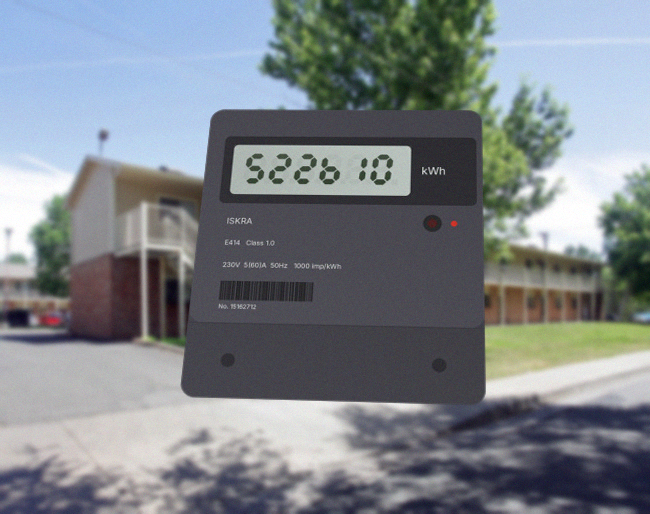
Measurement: 522610
